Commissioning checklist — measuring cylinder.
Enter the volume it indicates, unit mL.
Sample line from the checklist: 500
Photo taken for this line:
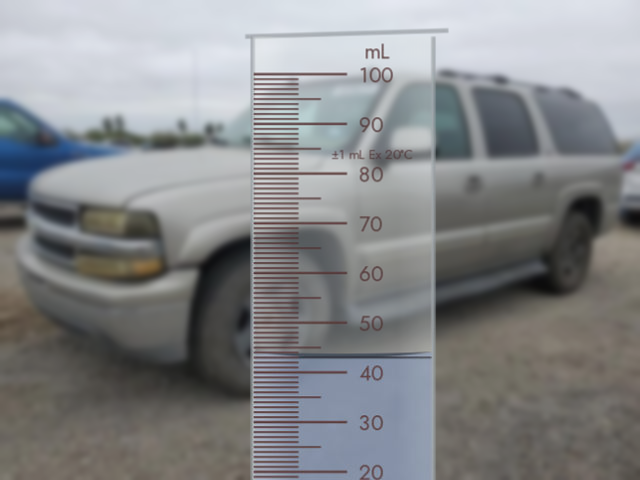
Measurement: 43
